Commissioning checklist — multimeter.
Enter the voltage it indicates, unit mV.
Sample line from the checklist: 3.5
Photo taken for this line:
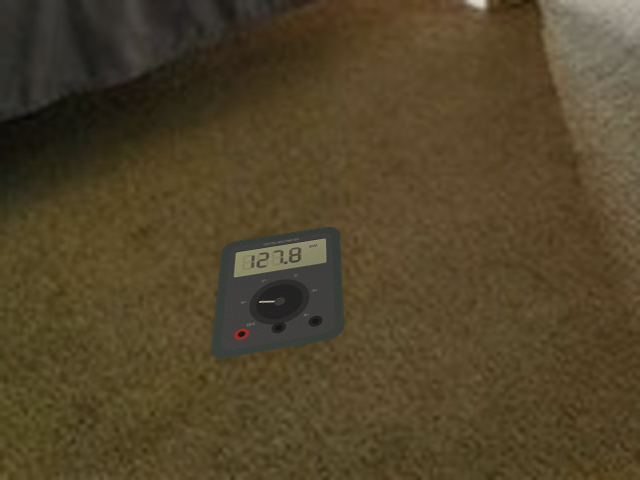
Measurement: 127.8
